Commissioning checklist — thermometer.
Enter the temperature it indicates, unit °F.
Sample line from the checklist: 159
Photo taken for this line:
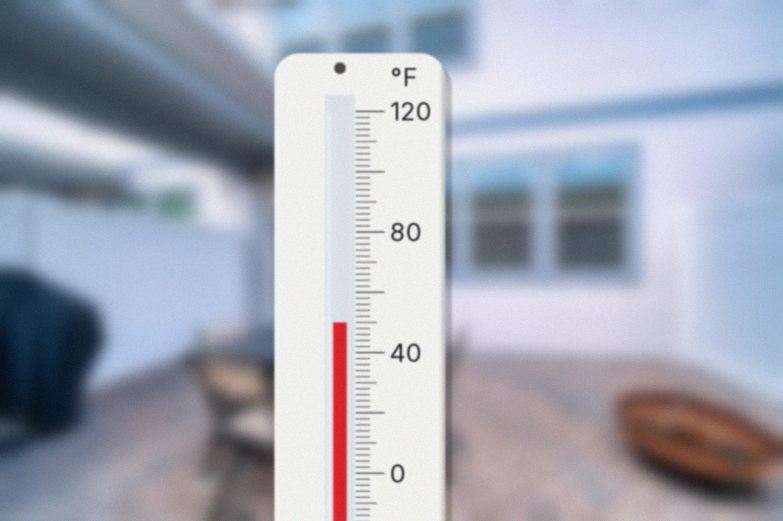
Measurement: 50
